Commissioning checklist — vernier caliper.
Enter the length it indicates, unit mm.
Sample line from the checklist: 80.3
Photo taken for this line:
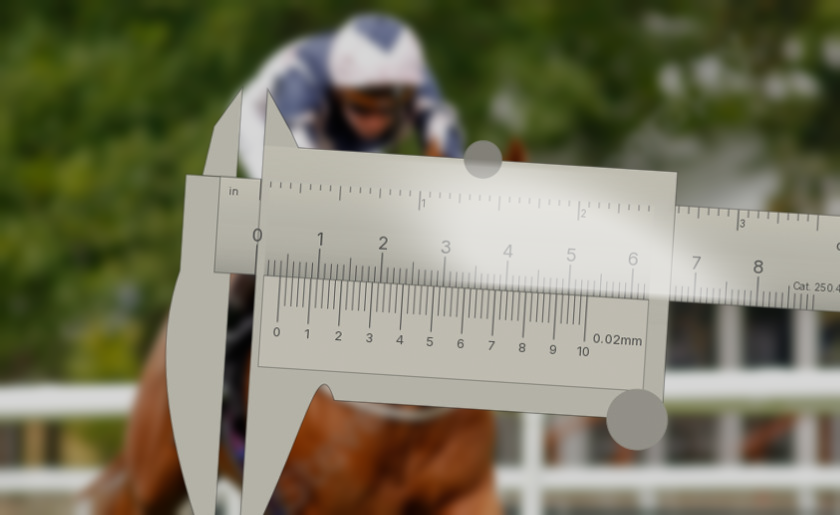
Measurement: 4.0
